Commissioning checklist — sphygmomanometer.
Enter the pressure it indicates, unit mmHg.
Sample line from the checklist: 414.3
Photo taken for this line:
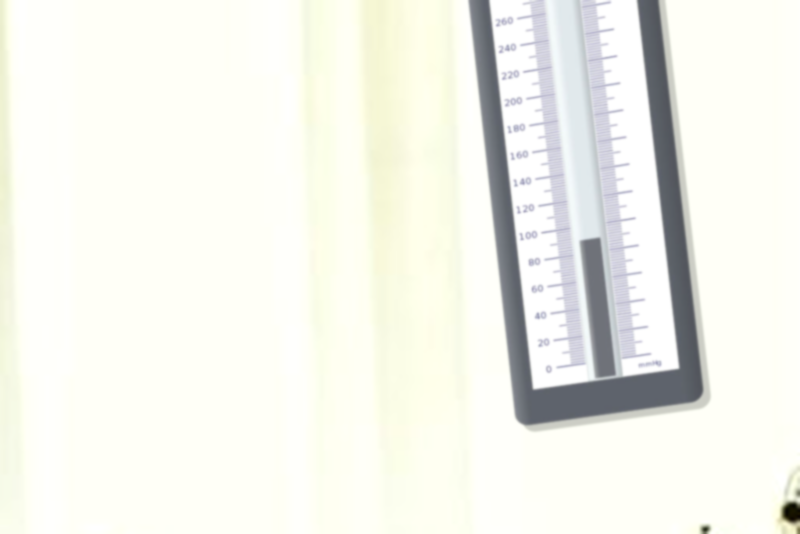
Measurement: 90
